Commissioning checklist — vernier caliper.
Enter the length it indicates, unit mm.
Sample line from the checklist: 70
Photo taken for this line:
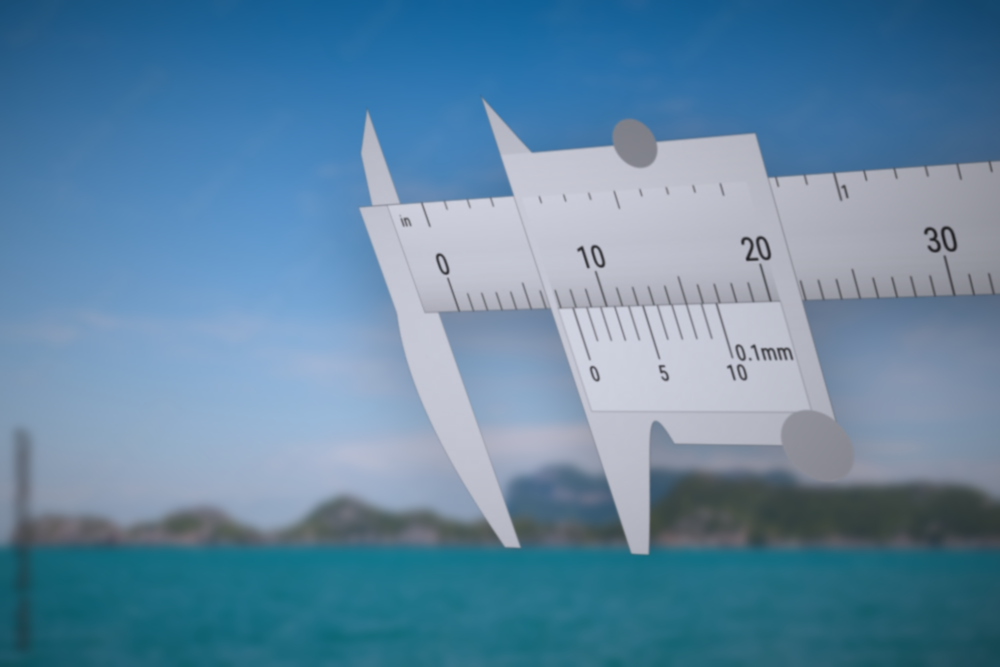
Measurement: 7.8
